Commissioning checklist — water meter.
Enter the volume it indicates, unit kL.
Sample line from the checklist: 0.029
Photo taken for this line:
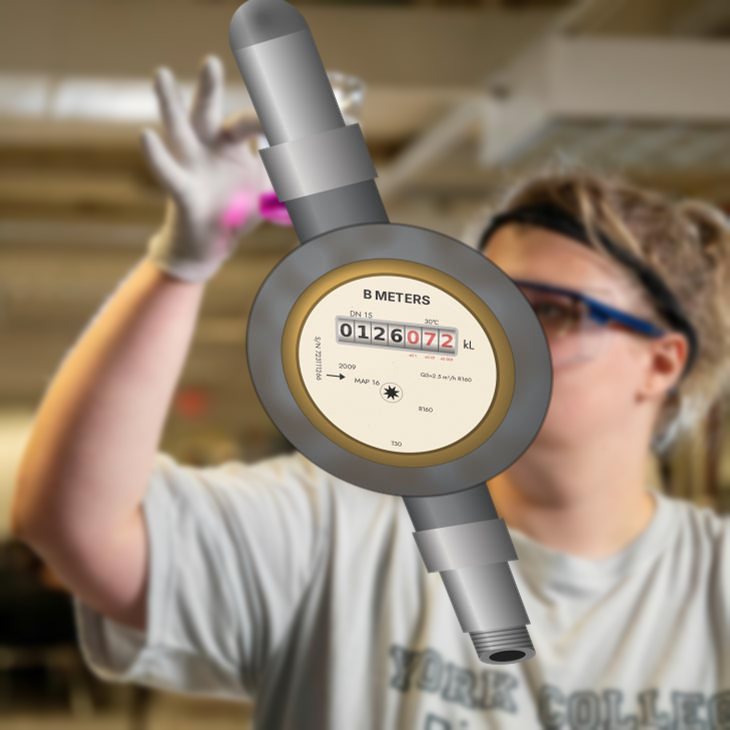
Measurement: 126.072
